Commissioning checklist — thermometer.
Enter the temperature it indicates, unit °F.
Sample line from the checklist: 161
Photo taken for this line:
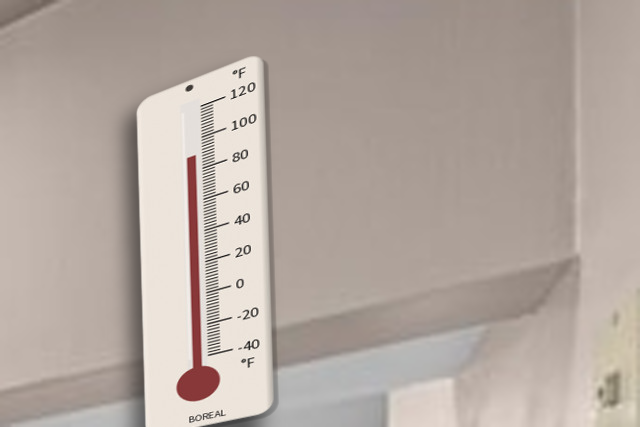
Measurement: 90
